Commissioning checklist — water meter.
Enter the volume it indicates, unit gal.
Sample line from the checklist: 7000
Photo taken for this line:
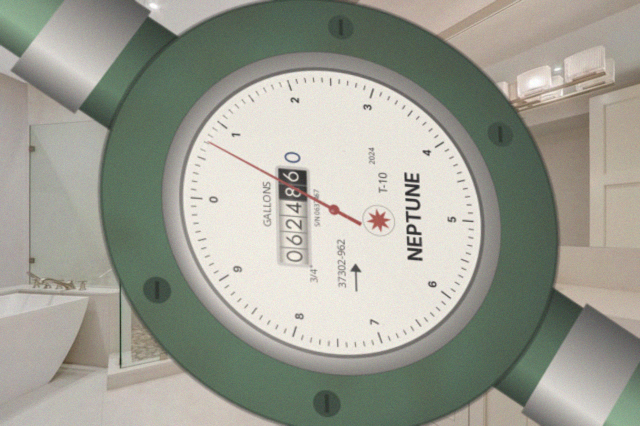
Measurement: 624860.7
